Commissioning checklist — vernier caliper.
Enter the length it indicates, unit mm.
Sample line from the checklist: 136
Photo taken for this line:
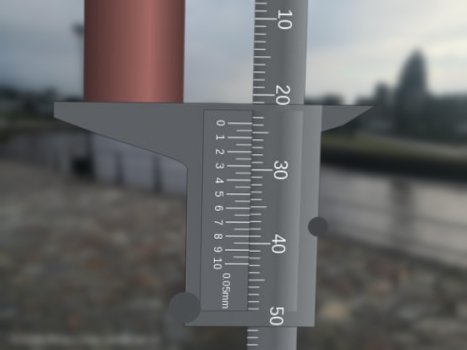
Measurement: 23.8
